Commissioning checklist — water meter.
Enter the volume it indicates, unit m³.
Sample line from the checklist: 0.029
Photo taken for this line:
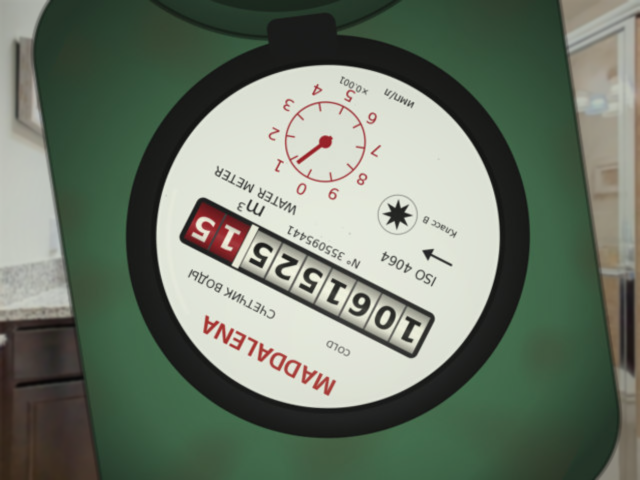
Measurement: 1061525.150
